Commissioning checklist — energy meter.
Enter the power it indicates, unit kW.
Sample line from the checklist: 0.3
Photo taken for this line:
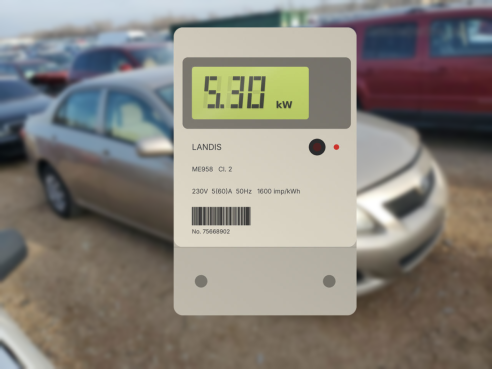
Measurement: 5.30
